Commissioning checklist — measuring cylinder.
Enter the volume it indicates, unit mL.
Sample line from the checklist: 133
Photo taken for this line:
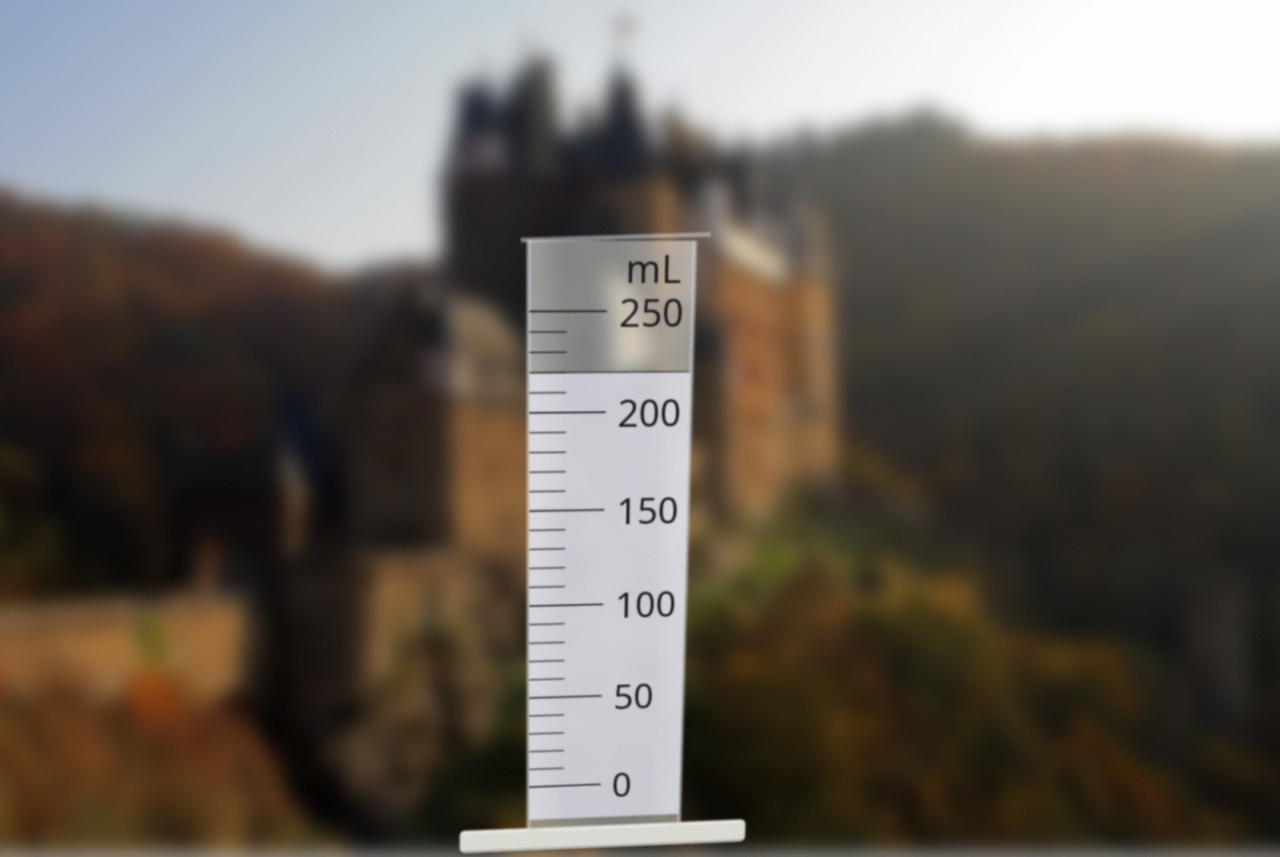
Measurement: 220
